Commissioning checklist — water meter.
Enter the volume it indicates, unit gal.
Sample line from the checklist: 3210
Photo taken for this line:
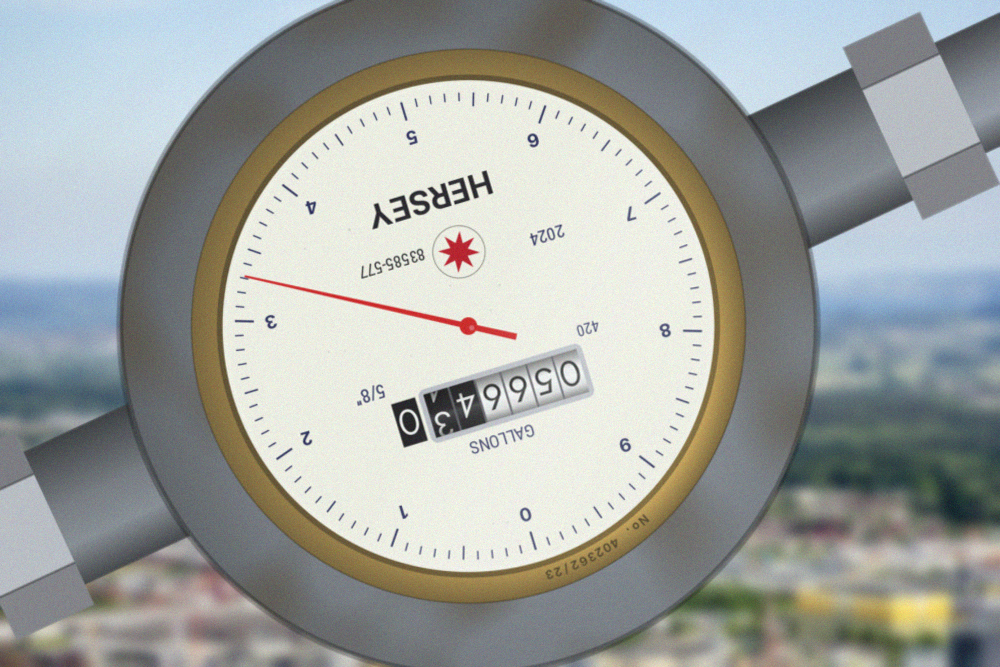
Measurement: 566433.3
